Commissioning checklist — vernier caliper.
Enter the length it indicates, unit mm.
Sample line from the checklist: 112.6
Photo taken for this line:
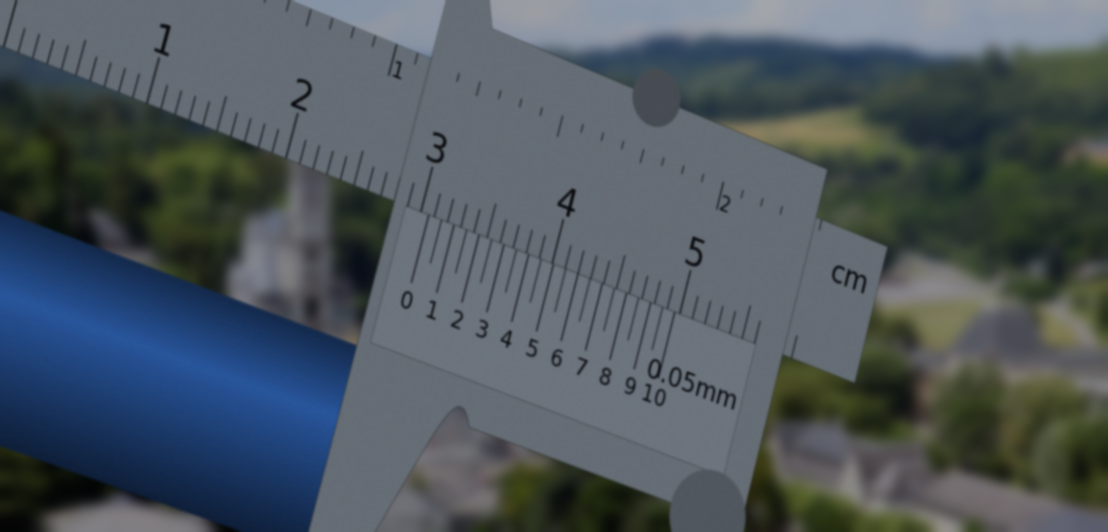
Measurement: 30.6
